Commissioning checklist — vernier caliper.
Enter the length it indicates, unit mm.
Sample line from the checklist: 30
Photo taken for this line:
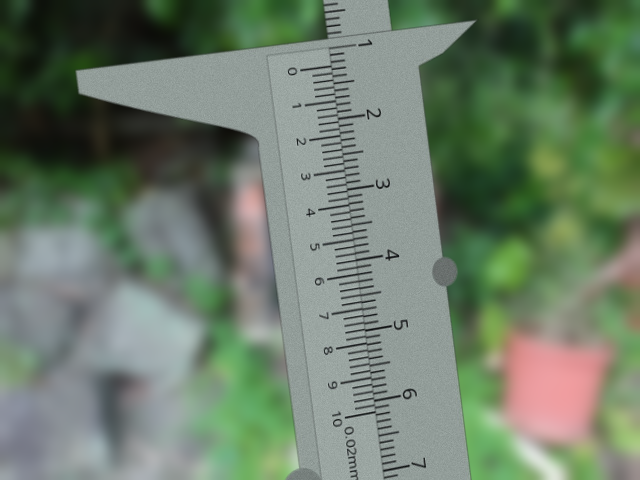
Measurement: 12.6
